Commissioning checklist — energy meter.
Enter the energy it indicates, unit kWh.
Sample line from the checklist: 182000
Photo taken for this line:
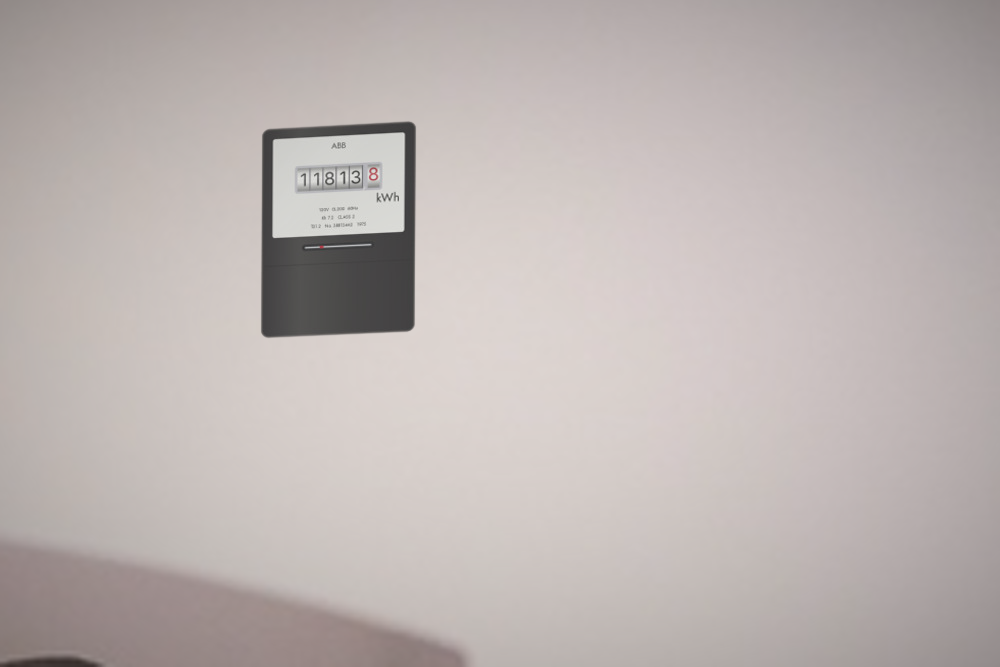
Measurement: 11813.8
